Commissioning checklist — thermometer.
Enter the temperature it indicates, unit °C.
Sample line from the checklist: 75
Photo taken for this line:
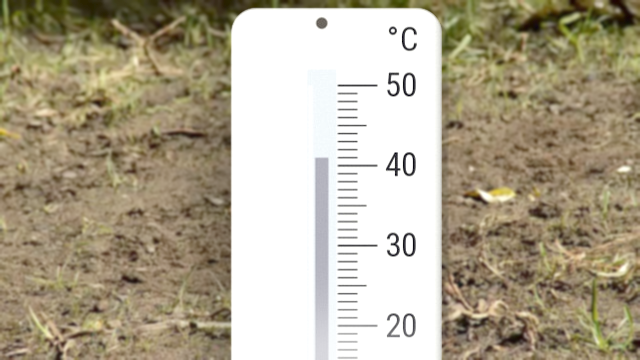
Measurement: 41
